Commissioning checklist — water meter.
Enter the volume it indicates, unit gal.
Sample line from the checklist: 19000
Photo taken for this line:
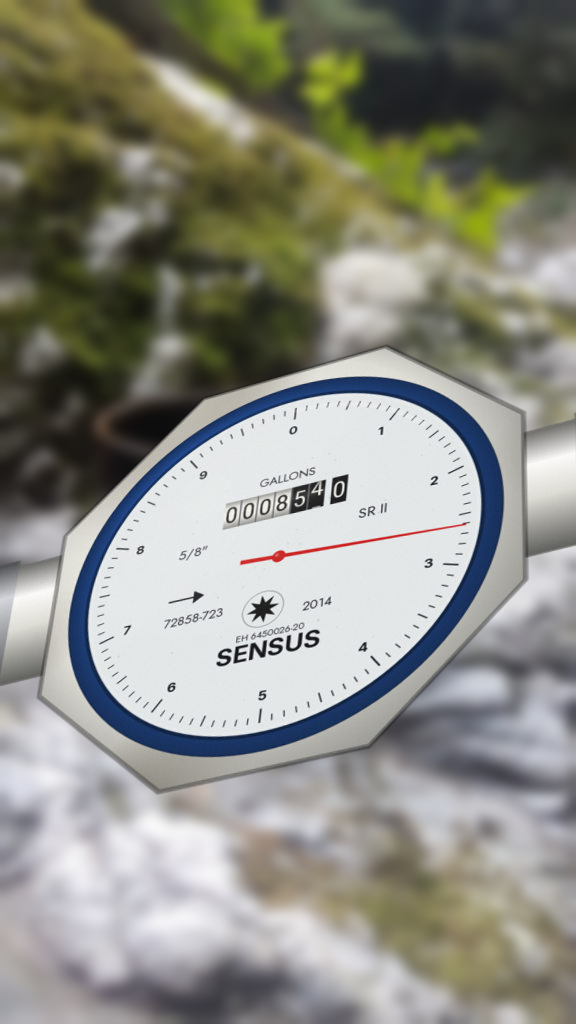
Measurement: 8542.6
